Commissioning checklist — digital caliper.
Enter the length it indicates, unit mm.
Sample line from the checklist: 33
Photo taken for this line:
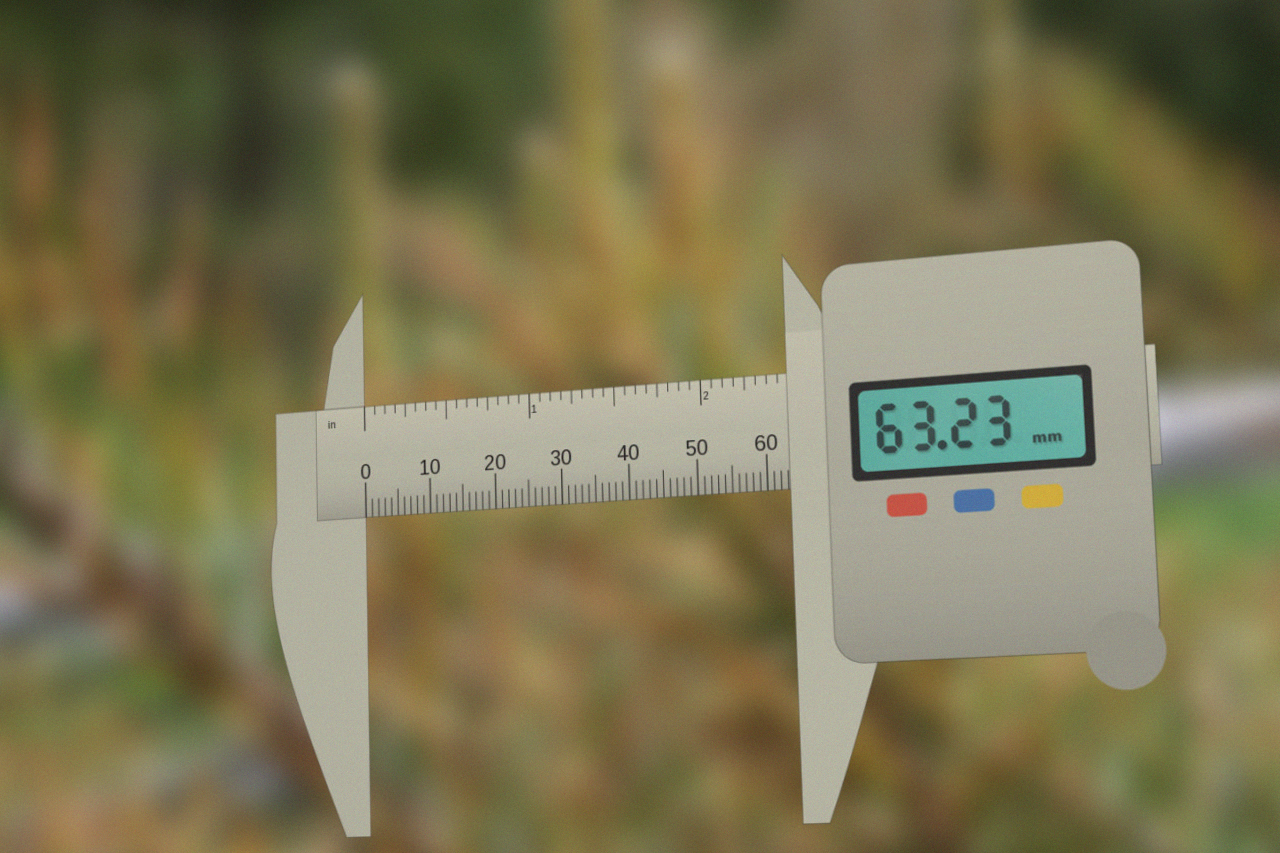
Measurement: 63.23
